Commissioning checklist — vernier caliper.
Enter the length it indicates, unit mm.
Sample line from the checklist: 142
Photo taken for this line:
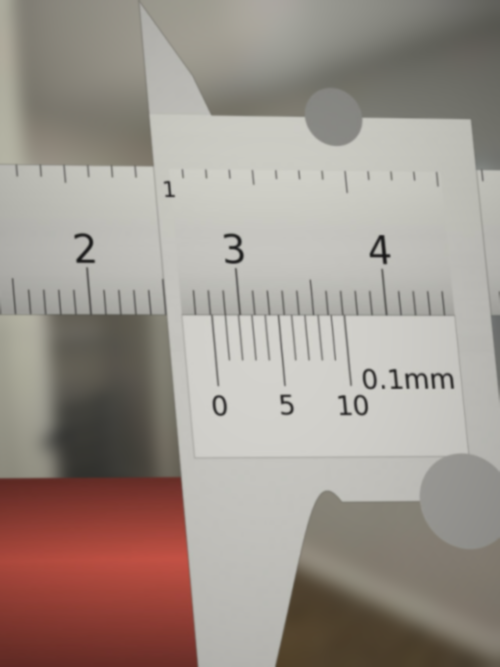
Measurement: 28.1
